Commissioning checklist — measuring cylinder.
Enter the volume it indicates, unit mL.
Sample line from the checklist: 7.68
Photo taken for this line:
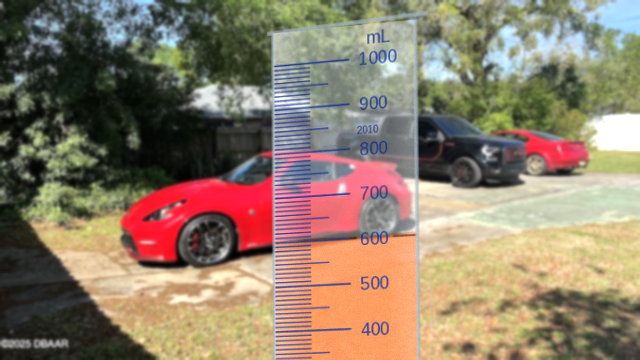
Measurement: 600
